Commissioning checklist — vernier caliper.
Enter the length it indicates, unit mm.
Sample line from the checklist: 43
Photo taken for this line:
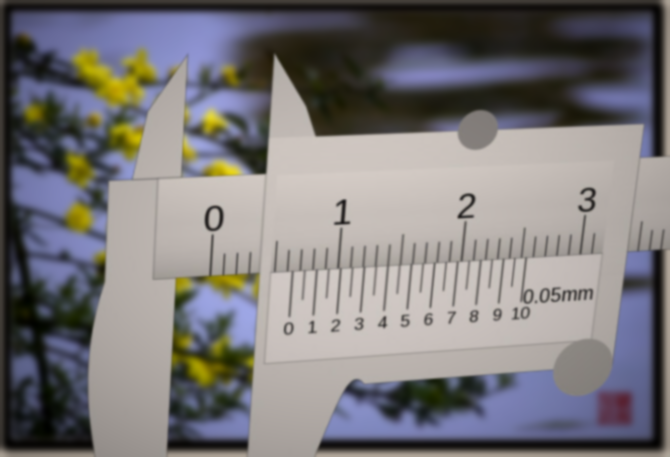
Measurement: 6.4
